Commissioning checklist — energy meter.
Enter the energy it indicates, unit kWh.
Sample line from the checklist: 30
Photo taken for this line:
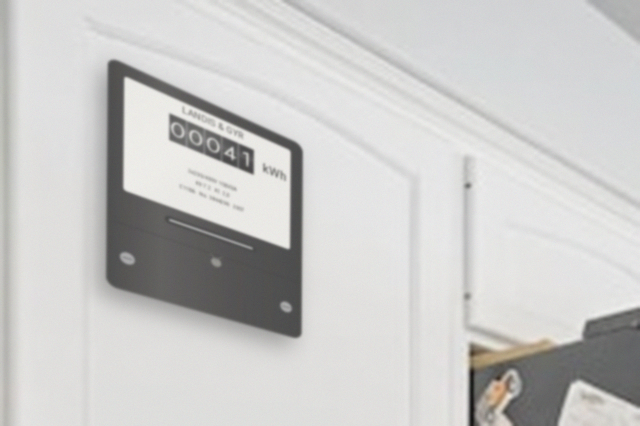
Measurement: 41
